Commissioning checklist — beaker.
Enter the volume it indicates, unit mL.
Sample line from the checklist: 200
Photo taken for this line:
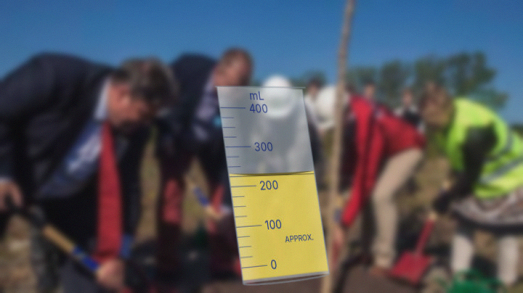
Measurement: 225
